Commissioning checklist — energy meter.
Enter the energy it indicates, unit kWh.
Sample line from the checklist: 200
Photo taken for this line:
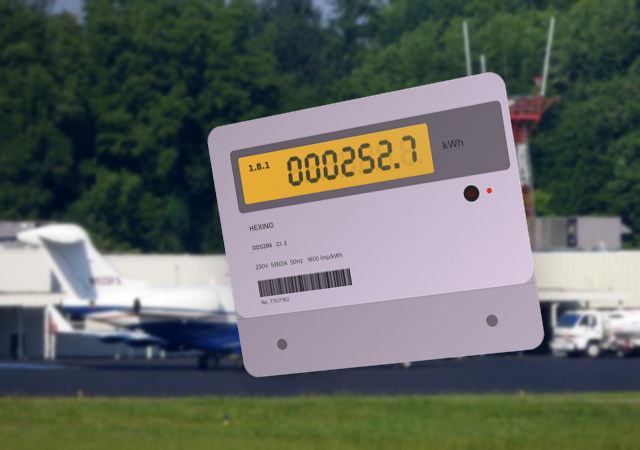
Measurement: 252.7
